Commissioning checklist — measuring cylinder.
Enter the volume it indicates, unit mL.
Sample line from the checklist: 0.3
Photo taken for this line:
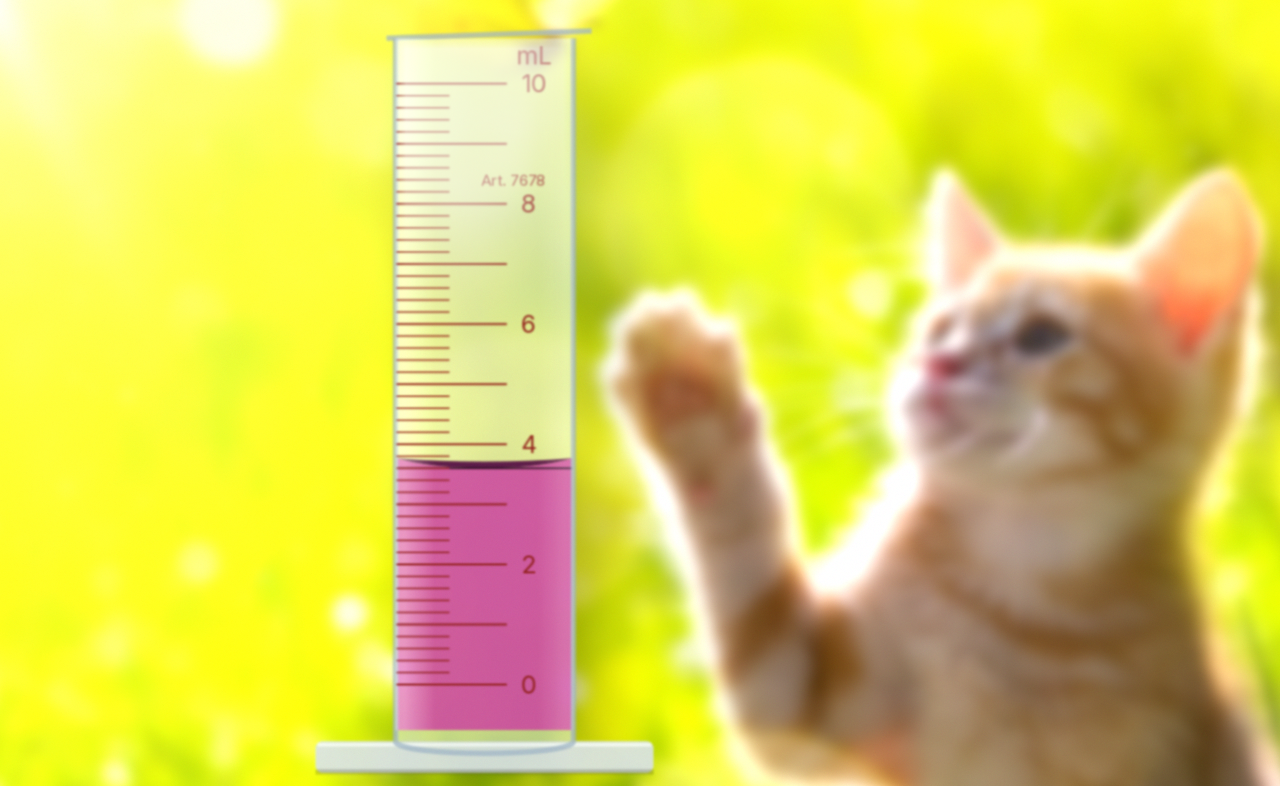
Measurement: 3.6
